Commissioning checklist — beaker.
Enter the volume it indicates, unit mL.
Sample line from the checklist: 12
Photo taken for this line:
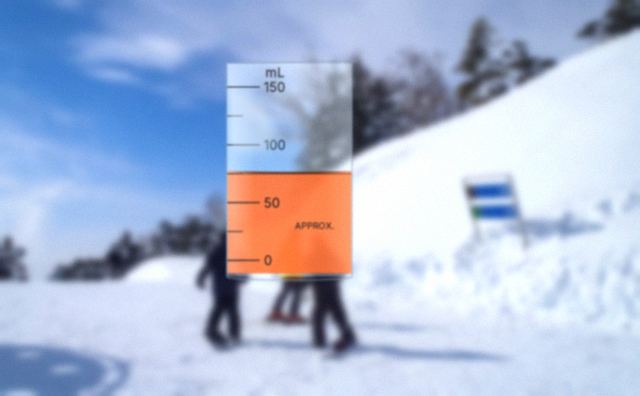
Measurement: 75
